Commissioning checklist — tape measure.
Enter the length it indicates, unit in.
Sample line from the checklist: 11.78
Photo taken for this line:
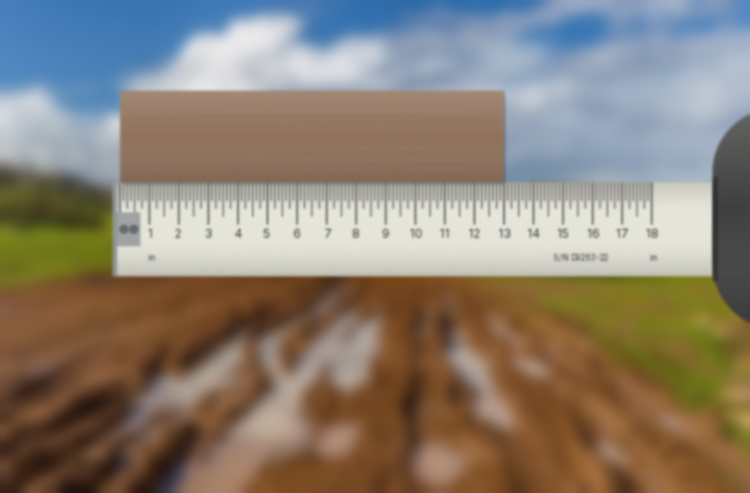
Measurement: 13
